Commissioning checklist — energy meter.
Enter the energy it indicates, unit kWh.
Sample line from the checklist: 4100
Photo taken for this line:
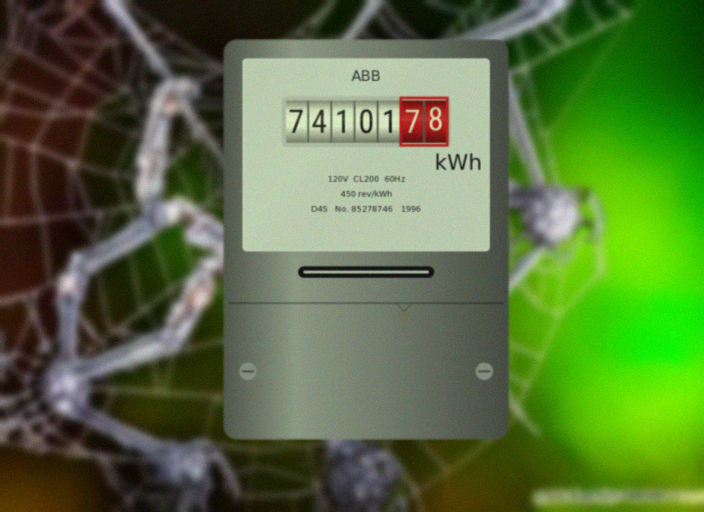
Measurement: 74101.78
